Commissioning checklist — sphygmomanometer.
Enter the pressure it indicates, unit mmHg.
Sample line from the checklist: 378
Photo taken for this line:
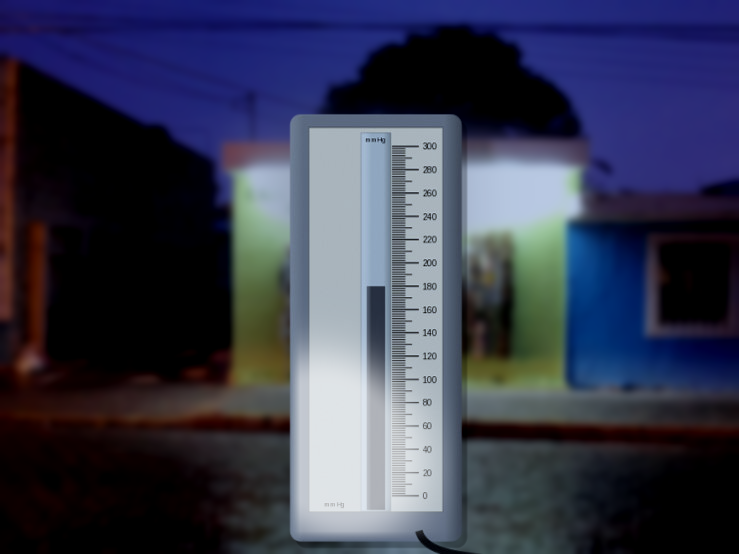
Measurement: 180
